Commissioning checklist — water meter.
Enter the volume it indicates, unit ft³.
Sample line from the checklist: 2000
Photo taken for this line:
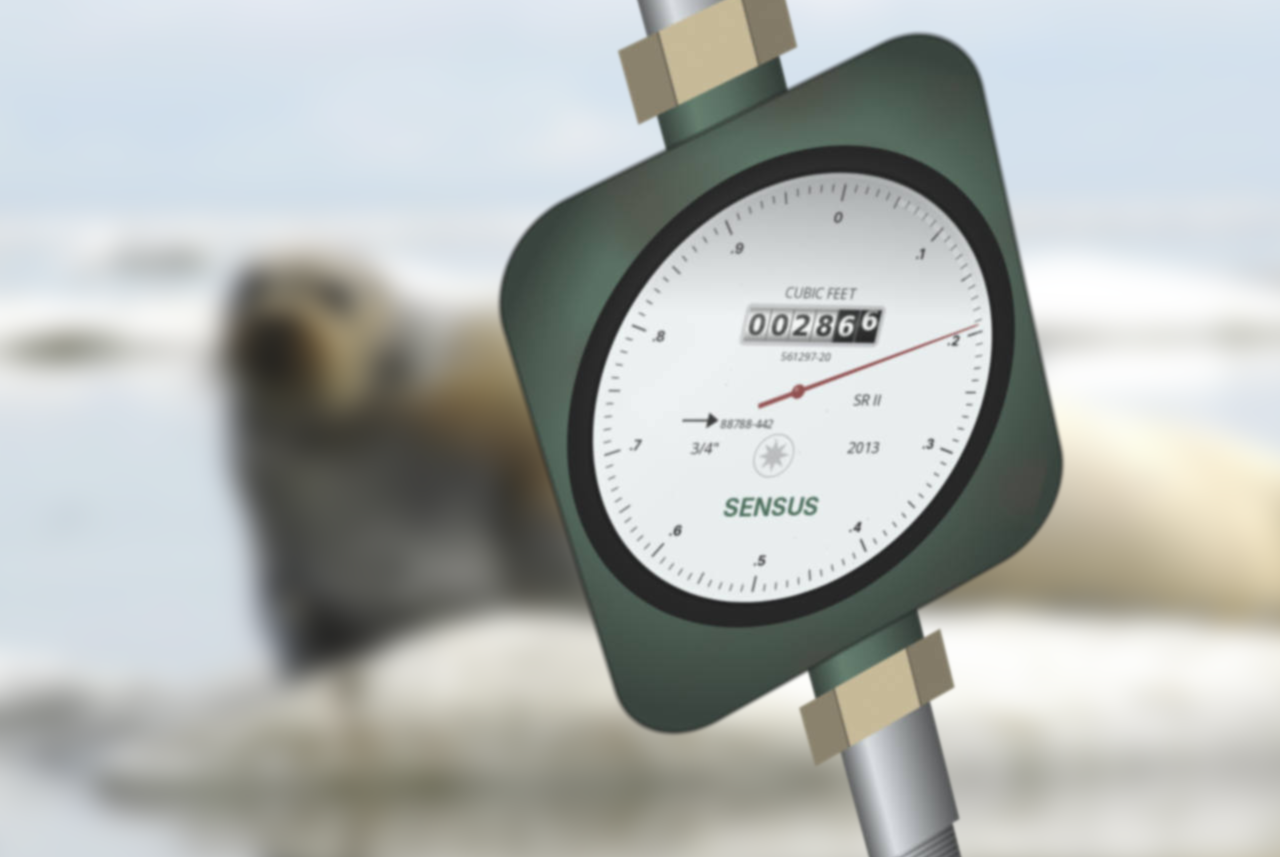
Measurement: 2866.19
